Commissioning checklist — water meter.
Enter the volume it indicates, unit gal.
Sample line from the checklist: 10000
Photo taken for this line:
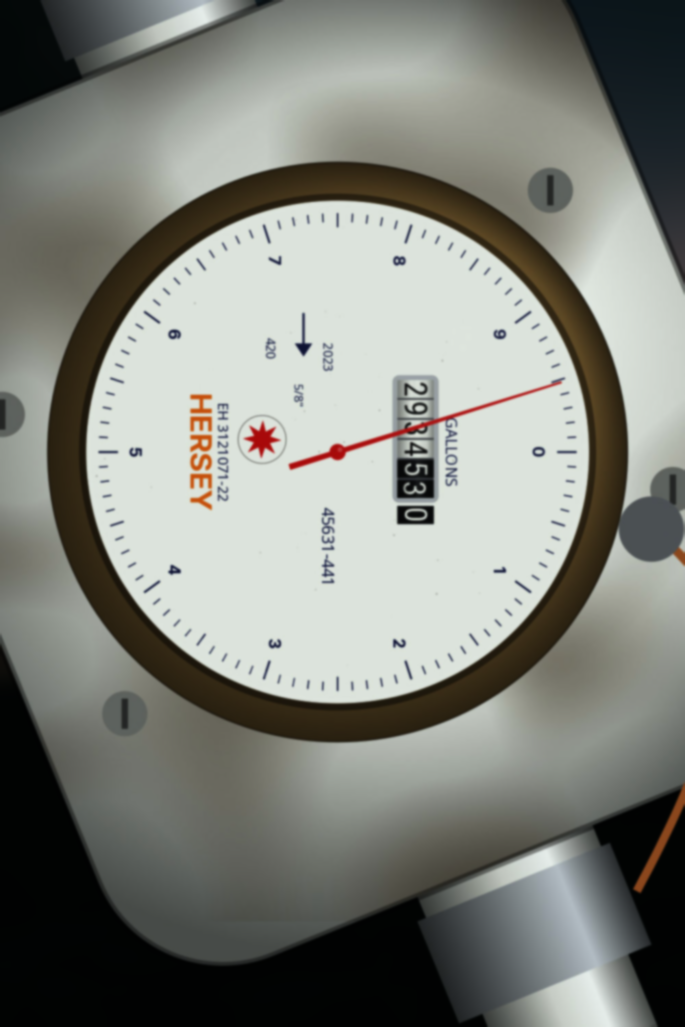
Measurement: 2934529.5
